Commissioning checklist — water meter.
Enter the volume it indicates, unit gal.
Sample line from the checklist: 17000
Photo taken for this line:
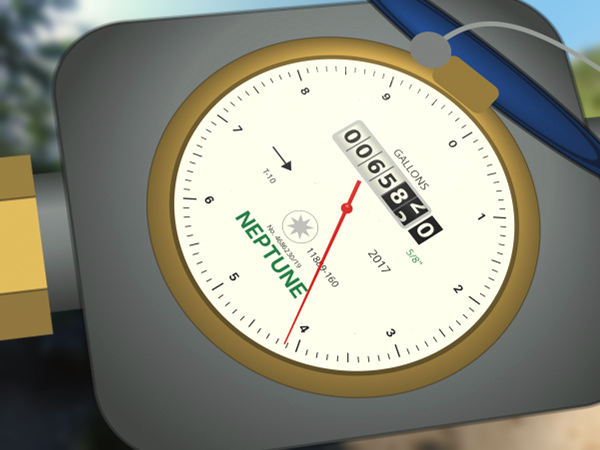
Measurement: 65824.1
